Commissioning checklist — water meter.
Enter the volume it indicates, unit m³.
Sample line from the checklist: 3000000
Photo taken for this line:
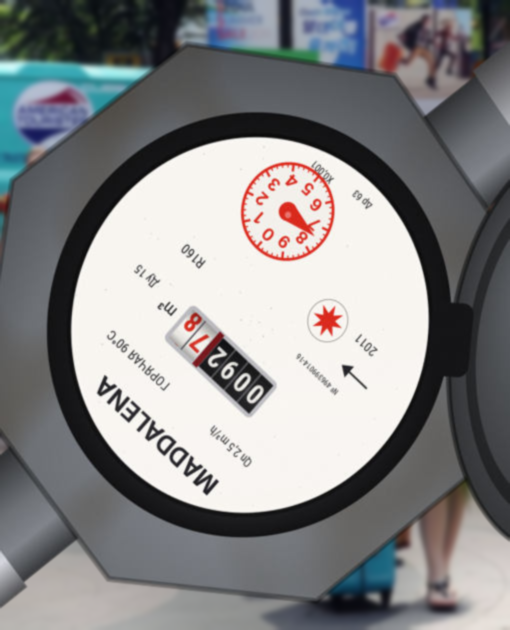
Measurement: 92.777
